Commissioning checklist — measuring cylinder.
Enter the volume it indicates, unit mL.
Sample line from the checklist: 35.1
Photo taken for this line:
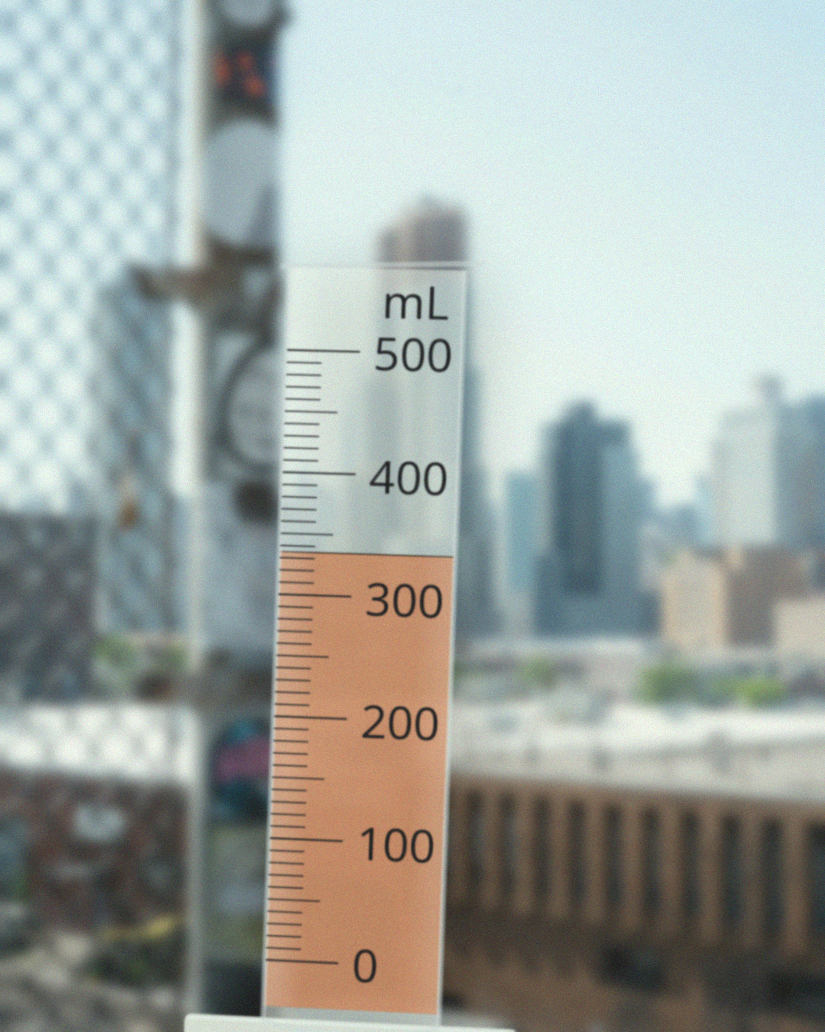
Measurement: 335
